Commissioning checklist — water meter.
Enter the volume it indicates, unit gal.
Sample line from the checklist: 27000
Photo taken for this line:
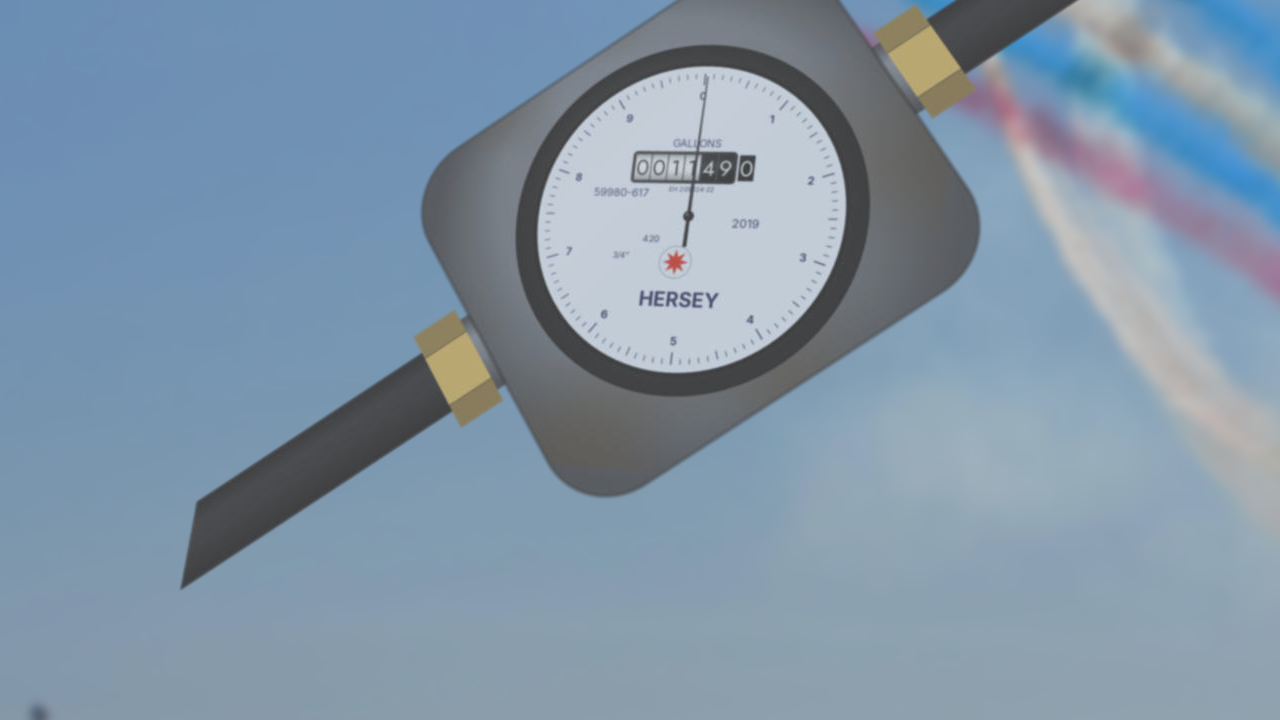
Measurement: 11490.0
